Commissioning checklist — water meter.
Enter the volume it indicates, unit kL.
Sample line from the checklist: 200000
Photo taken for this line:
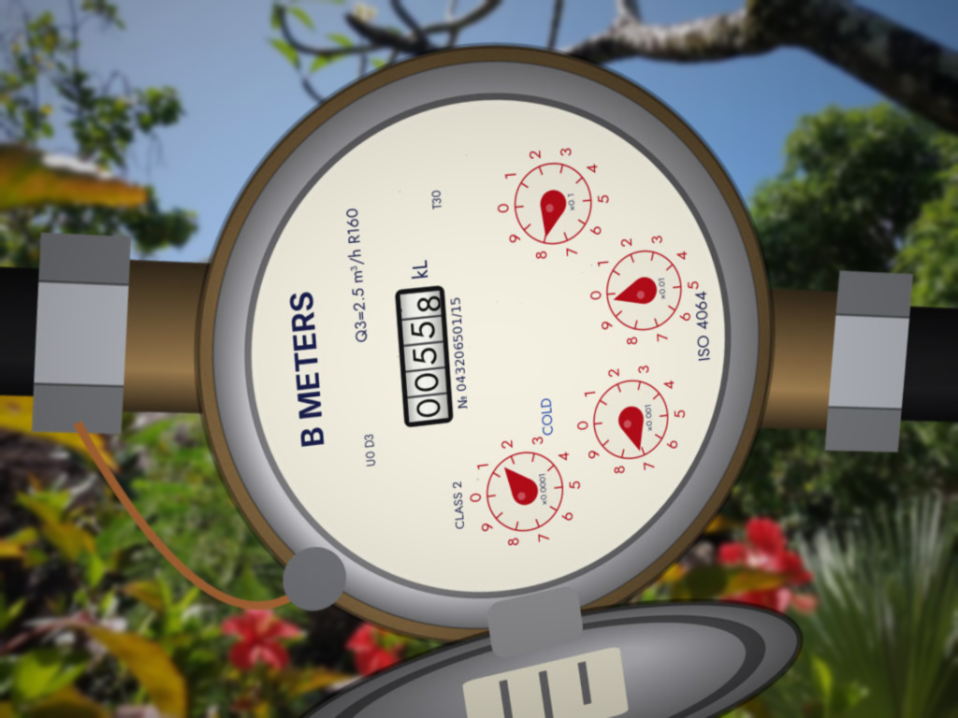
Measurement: 557.7971
